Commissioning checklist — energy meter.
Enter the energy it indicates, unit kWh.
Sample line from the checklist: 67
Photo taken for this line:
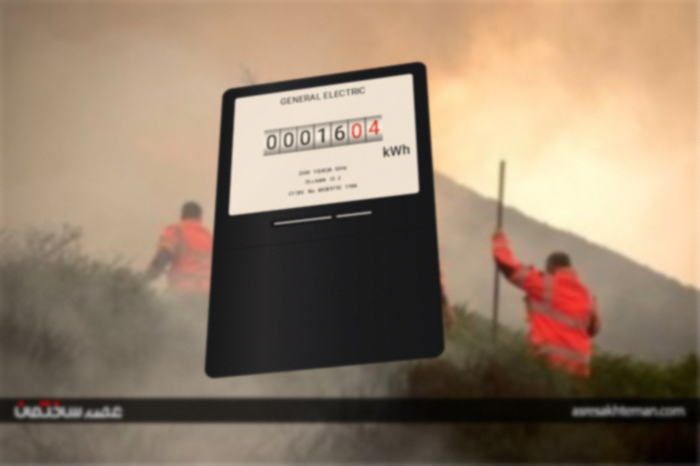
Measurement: 16.04
